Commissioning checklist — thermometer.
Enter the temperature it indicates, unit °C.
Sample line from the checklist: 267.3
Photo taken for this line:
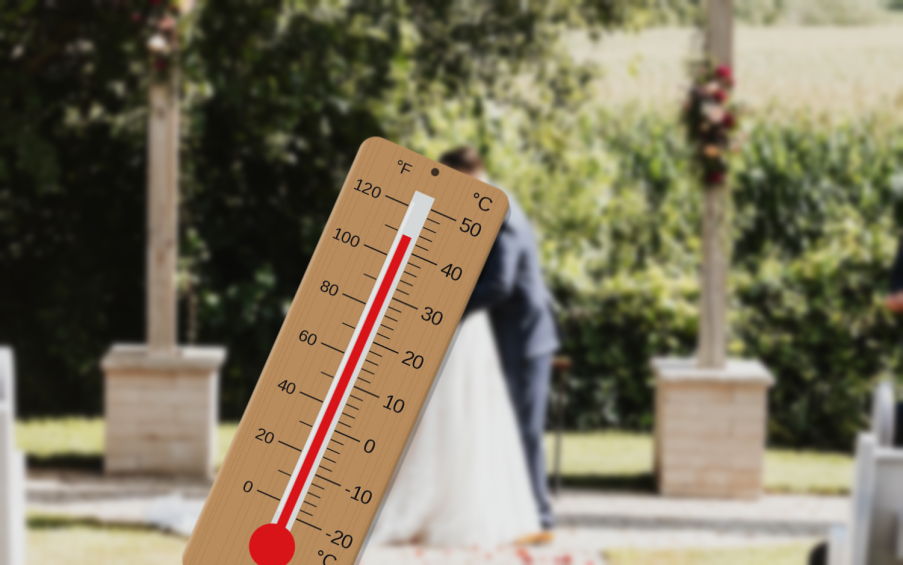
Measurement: 43
